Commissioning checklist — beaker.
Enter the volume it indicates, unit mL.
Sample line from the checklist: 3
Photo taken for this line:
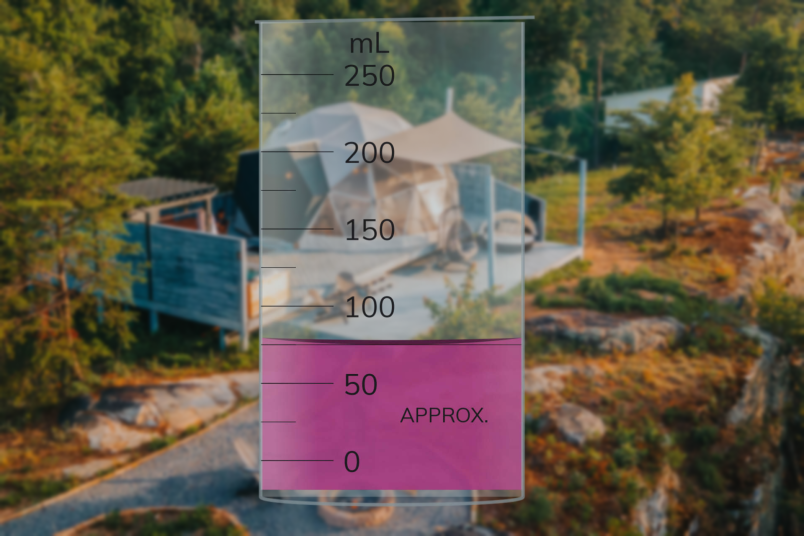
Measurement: 75
